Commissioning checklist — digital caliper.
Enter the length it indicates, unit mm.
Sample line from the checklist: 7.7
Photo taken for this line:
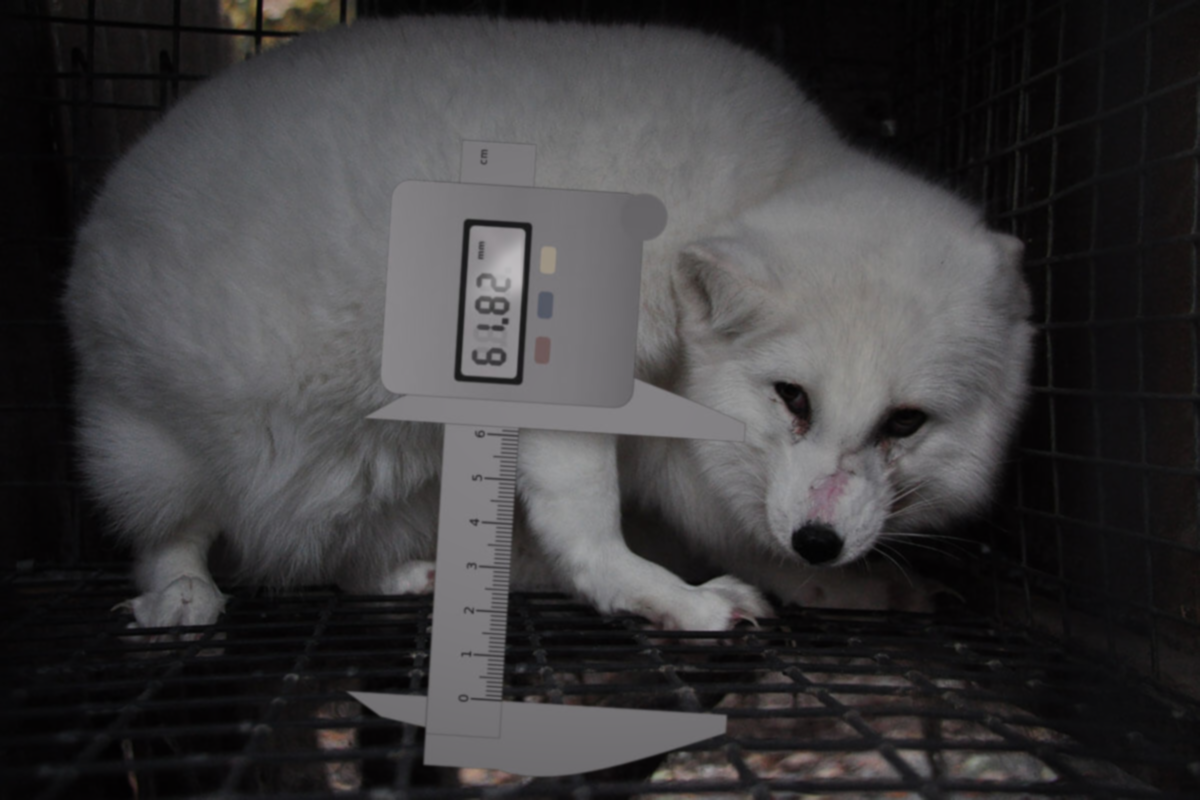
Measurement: 61.82
